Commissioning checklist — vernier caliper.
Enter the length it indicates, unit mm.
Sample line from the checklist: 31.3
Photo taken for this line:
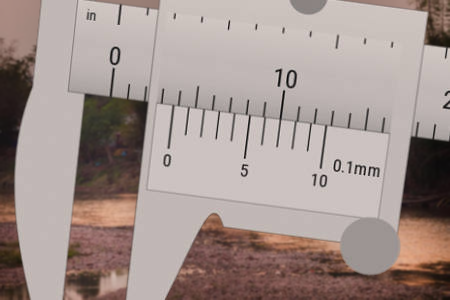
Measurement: 3.7
